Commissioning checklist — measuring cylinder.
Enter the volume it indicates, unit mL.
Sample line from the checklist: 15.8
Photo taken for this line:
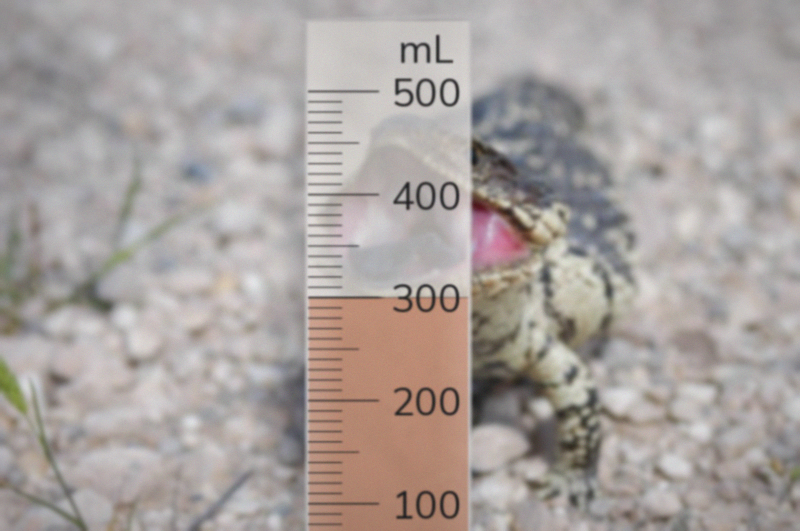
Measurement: 300
